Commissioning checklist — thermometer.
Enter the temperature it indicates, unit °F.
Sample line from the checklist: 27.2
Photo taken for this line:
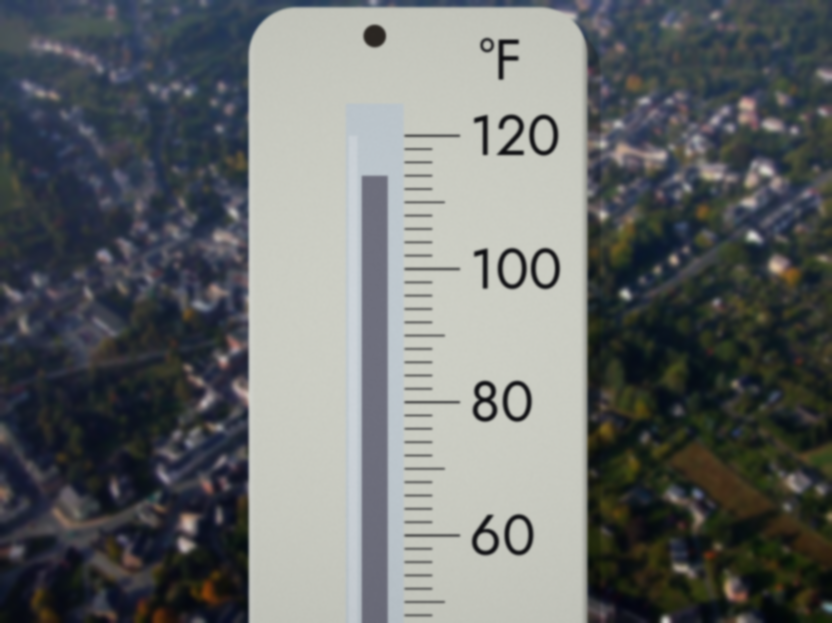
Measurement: 114
